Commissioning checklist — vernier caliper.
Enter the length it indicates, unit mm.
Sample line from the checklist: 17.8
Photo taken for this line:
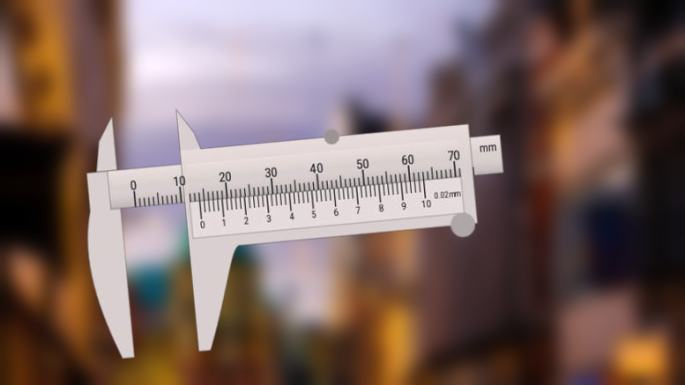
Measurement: 14.0
